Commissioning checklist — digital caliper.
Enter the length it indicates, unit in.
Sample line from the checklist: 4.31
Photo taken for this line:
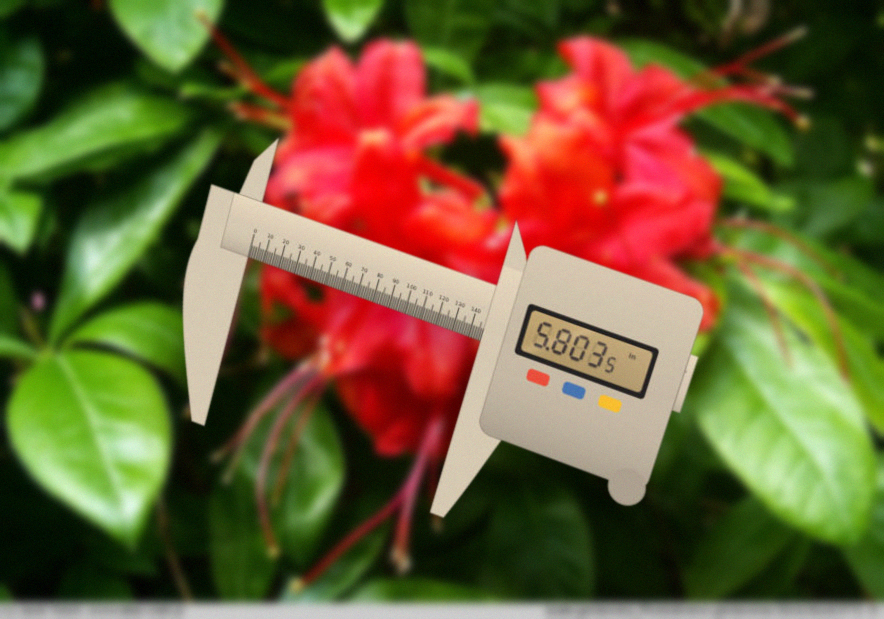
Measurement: 5.8035
